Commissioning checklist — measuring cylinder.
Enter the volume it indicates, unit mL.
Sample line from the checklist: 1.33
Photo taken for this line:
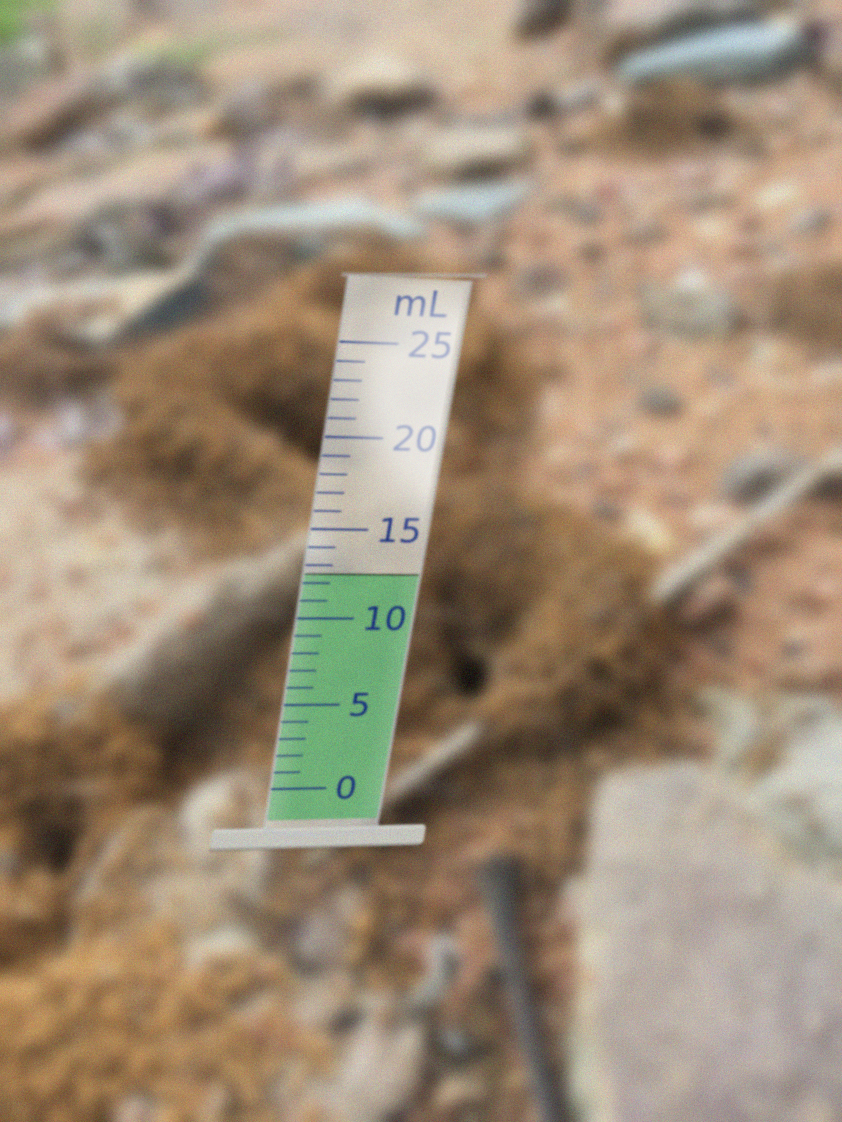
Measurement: 12.5
